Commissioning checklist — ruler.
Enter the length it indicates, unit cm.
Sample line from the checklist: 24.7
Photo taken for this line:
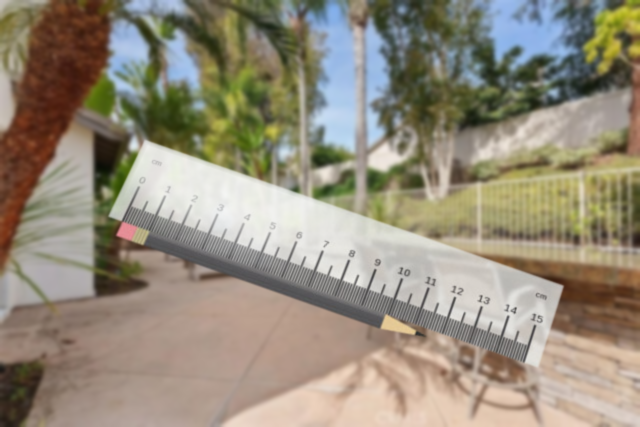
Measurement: 11.5
